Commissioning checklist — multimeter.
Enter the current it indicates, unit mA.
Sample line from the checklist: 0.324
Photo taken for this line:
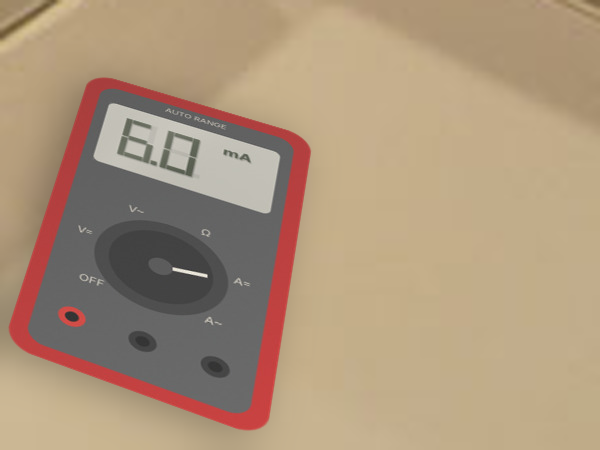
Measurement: 6.0
